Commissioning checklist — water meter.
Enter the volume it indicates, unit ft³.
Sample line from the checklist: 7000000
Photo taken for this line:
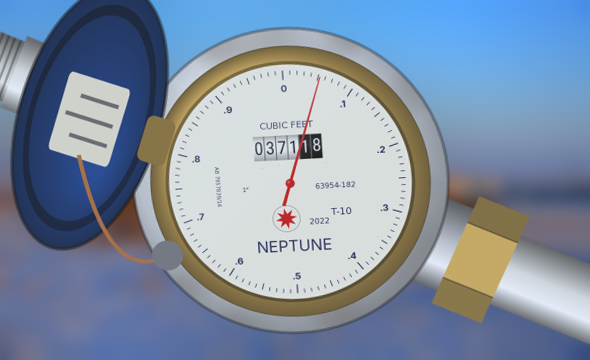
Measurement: 37118.05
